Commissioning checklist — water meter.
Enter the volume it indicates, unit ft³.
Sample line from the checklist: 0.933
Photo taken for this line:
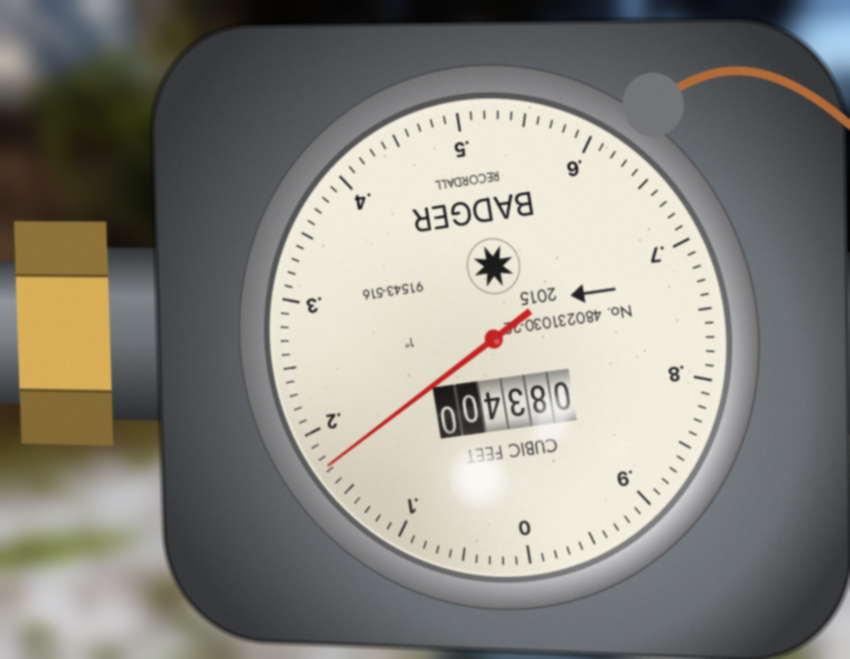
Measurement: 83400.17
